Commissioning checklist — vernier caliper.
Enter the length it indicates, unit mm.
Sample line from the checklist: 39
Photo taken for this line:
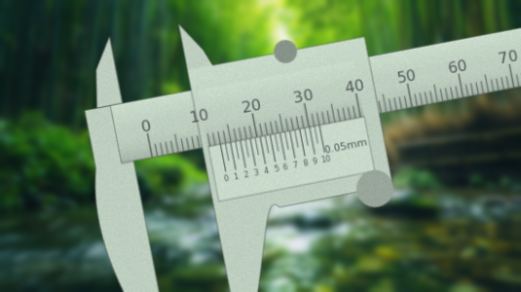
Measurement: 13.0
